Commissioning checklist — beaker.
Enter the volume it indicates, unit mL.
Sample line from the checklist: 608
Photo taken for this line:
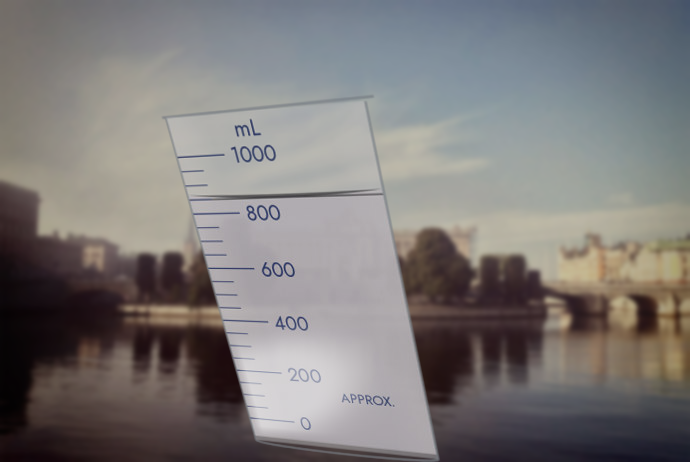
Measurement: 850
